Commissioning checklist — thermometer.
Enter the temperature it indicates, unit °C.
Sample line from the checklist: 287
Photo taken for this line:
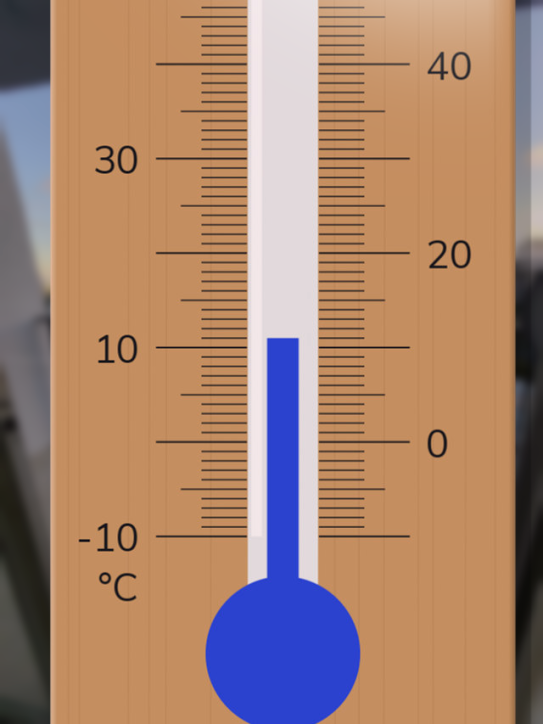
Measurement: 11
